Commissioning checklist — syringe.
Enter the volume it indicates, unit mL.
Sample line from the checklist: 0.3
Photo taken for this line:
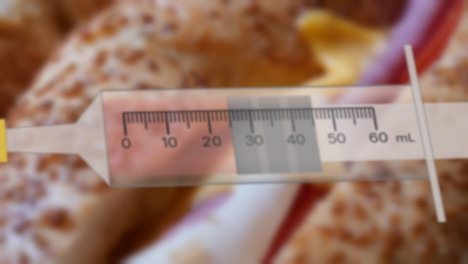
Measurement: 25
